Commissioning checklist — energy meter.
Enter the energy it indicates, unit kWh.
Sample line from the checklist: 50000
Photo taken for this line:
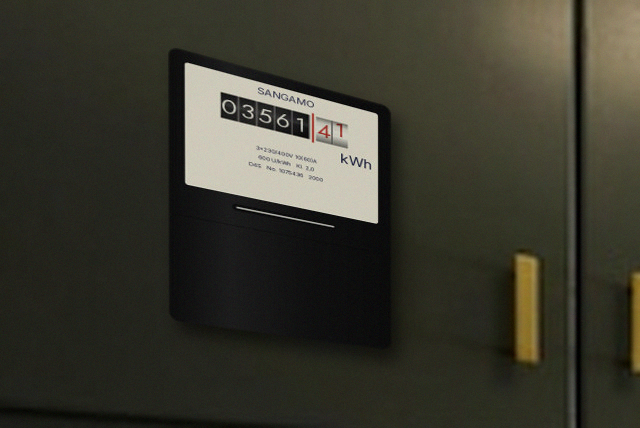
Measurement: 3561.41
